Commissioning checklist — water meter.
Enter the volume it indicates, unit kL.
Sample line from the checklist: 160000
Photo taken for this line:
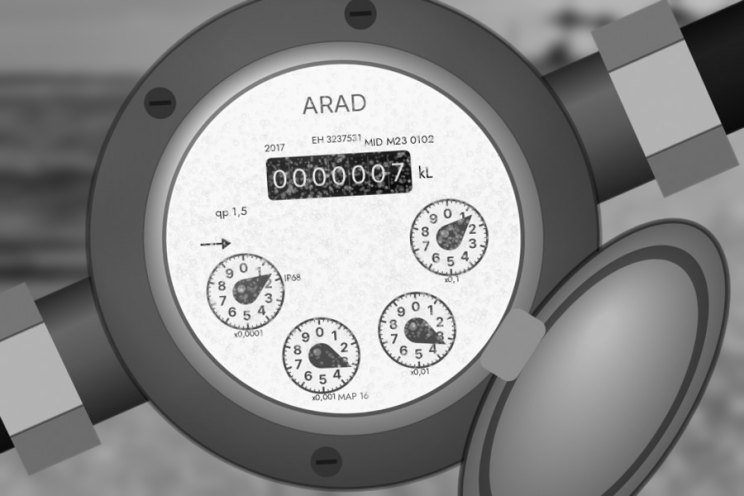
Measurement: 7.1331
